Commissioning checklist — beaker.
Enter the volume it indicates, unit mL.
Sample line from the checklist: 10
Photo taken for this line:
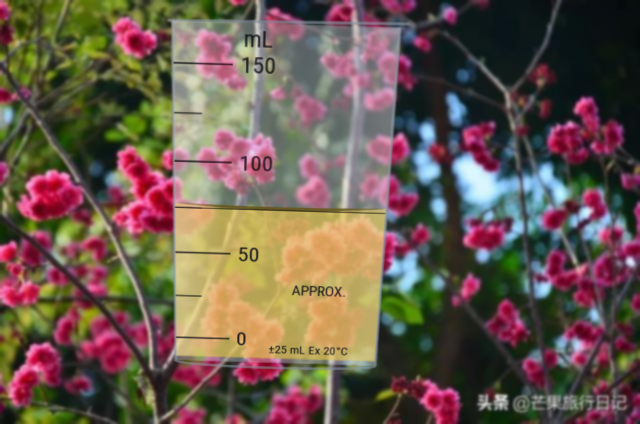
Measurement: 75
